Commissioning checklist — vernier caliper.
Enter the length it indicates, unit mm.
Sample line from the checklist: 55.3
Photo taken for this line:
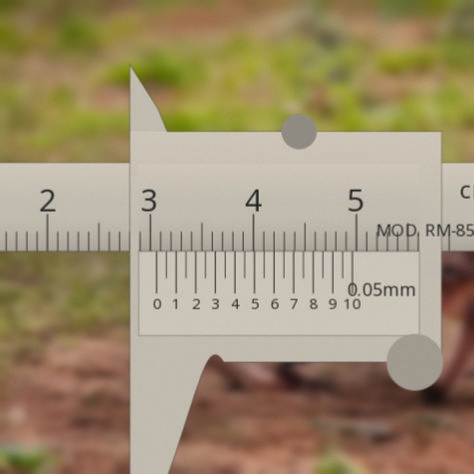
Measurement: 30.6
